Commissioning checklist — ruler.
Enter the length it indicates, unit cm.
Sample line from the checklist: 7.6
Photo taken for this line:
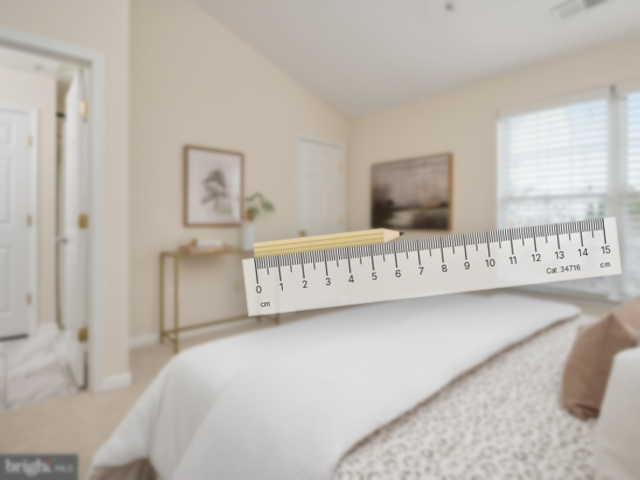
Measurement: 6.5
